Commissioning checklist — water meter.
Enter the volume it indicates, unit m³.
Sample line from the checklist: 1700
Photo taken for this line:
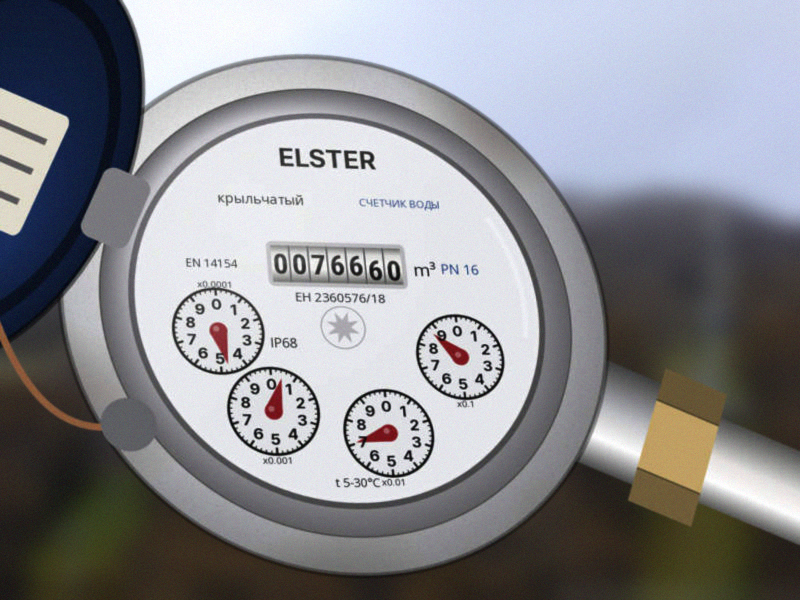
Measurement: 76659.8704
